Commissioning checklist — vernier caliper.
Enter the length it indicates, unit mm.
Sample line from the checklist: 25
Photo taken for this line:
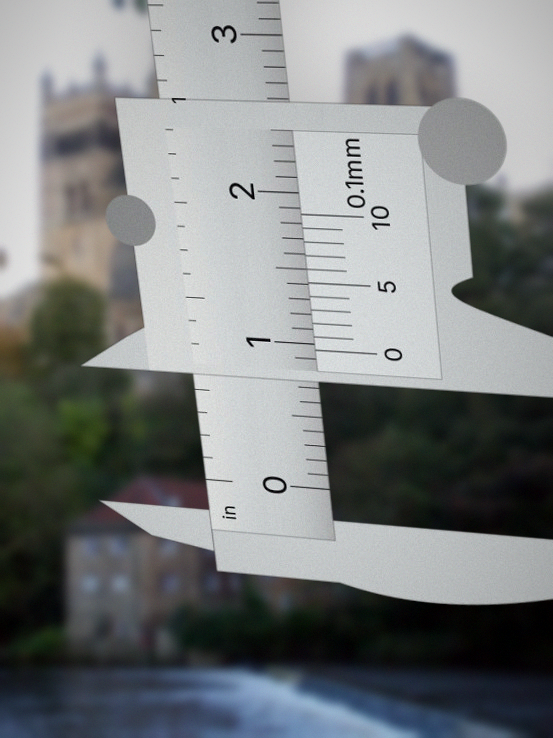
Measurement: 9.6
